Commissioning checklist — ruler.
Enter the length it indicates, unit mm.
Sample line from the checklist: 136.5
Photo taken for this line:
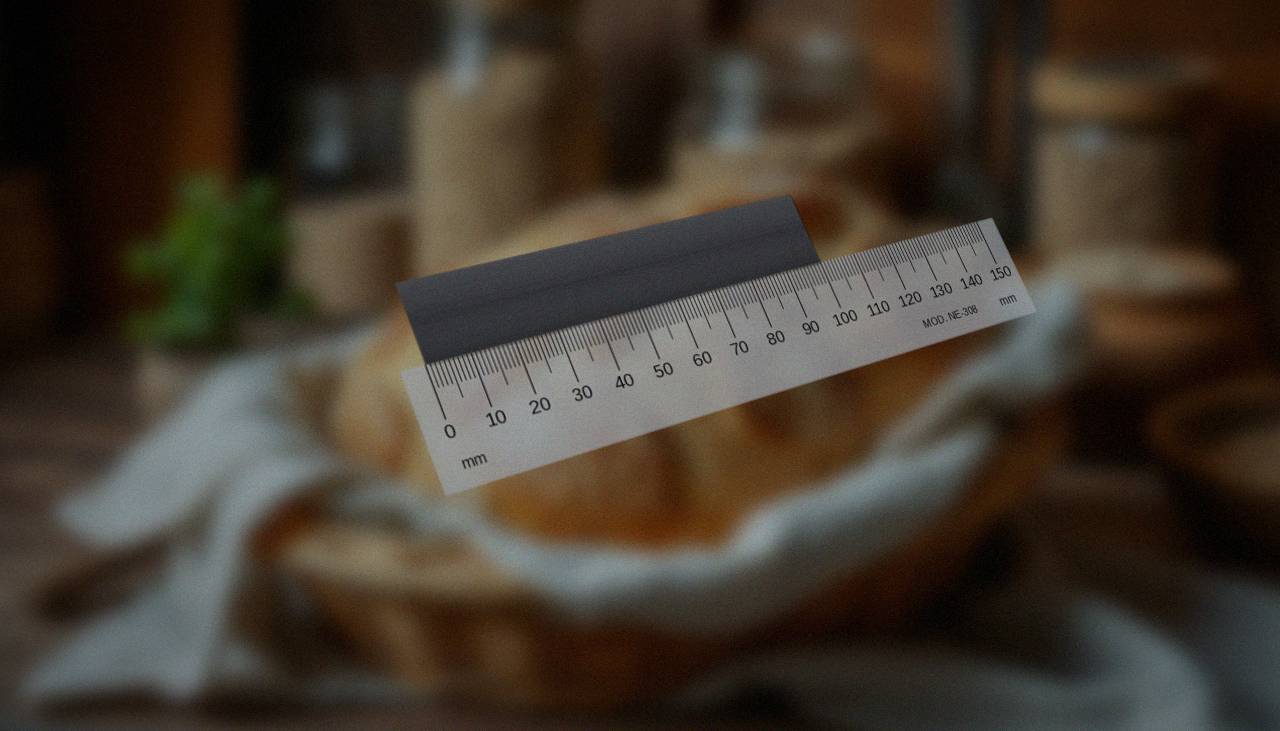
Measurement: 100
